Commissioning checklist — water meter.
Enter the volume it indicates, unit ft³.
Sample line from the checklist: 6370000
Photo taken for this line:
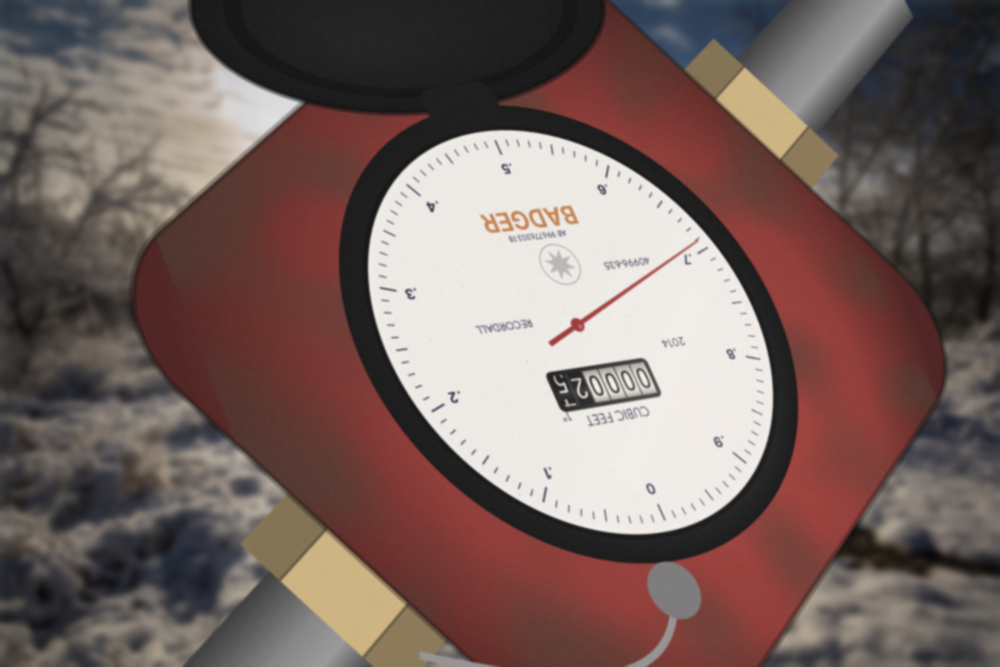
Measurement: 24.69
